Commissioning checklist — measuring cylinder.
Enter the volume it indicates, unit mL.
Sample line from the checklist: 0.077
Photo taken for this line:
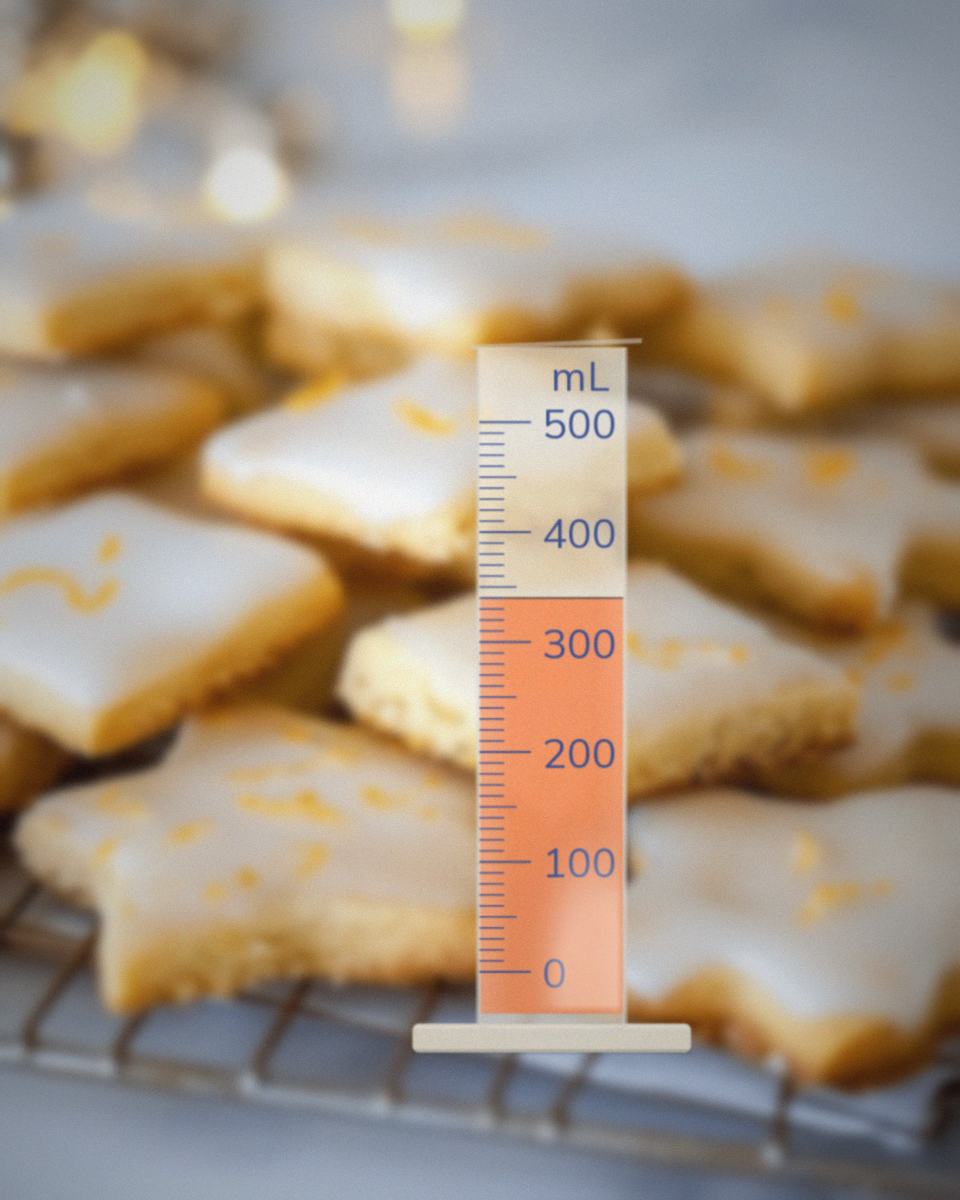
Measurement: 340
